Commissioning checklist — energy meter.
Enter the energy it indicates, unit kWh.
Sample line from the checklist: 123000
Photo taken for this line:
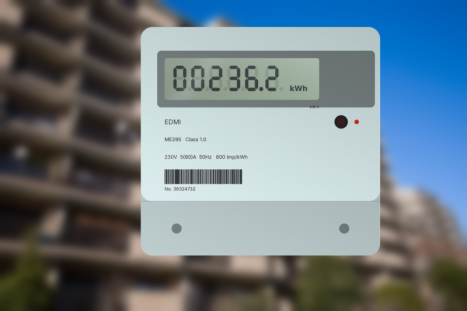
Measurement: 236.2
